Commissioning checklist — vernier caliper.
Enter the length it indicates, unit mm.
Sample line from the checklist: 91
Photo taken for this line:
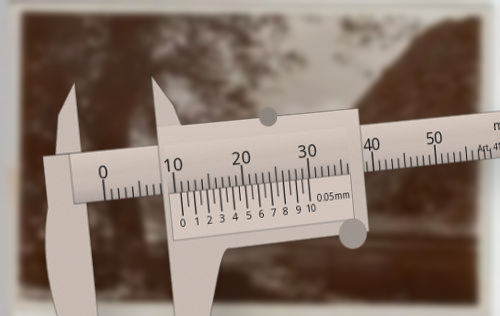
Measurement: 10.8
